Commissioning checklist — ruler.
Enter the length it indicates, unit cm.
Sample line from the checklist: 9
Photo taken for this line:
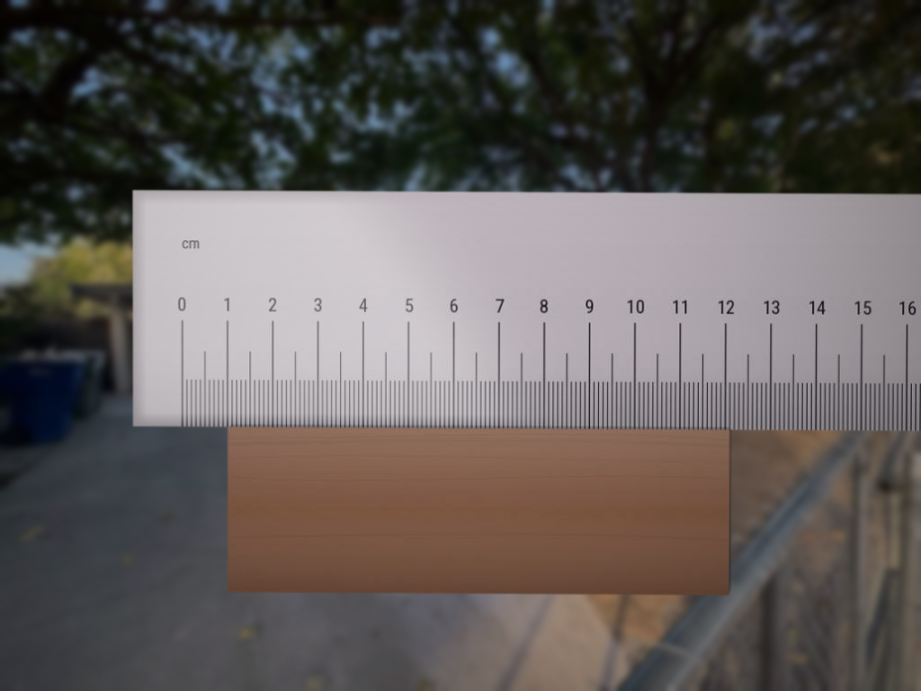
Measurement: 11.1
